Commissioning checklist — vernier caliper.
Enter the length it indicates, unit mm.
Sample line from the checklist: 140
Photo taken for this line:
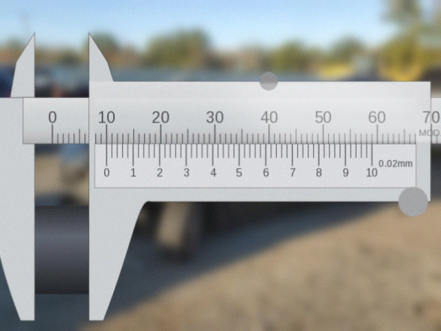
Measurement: 10.0
